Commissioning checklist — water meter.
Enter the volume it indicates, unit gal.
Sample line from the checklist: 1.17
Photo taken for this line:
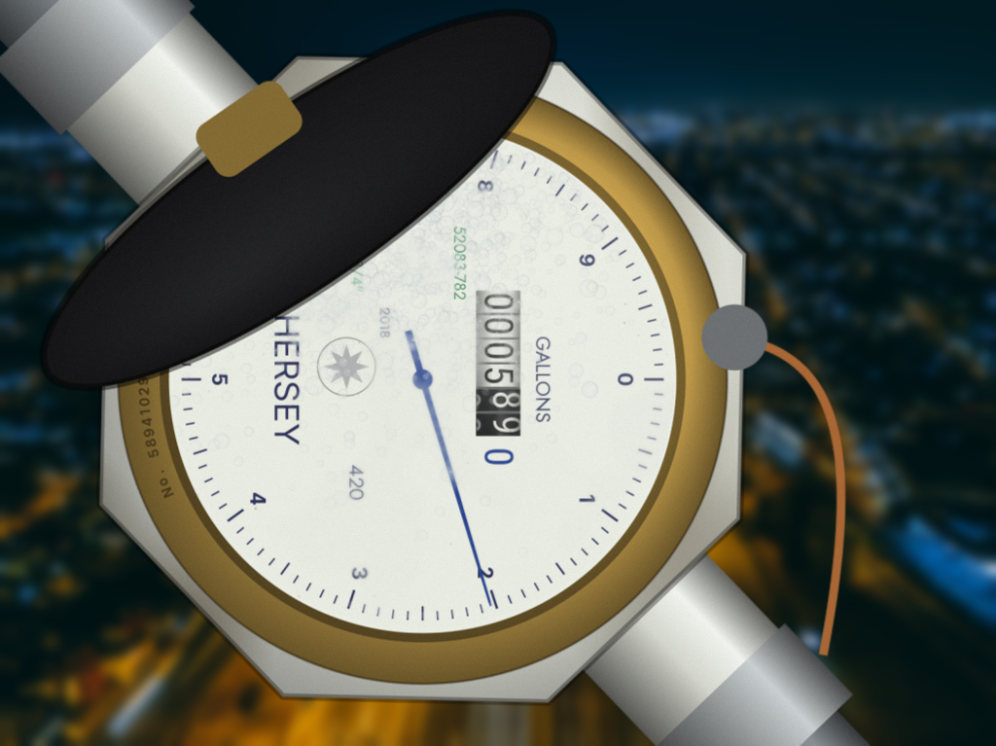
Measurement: 5892.0
